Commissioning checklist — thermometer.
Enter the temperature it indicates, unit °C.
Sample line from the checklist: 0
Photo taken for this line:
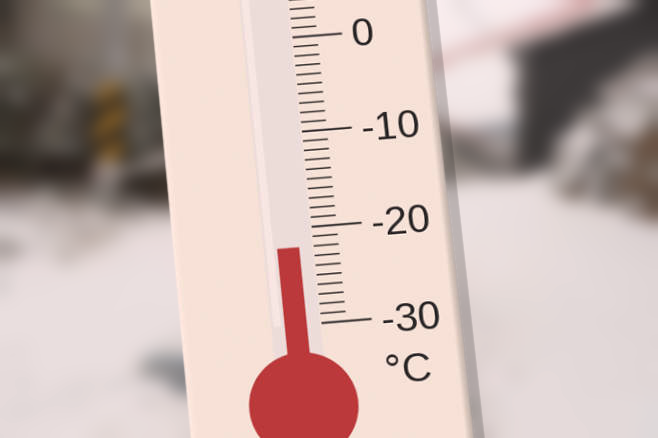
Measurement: -22
